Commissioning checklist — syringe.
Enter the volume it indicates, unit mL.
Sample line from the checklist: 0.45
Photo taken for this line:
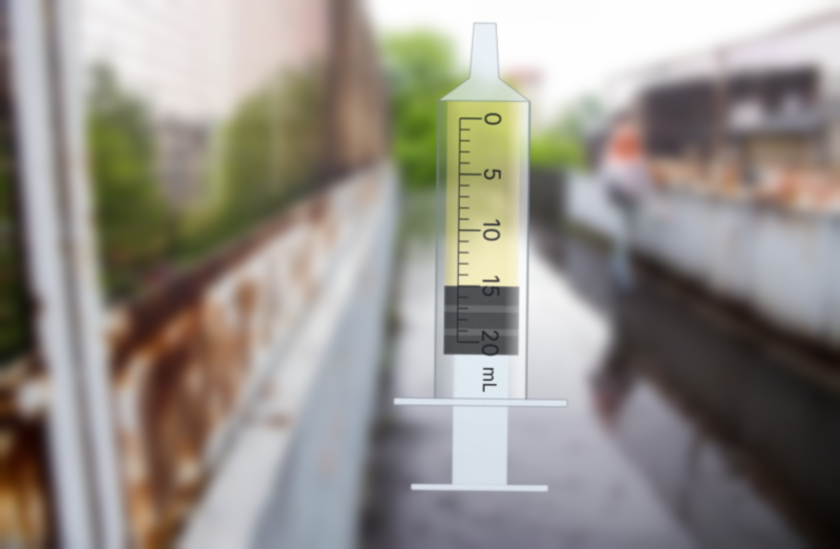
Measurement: 15
